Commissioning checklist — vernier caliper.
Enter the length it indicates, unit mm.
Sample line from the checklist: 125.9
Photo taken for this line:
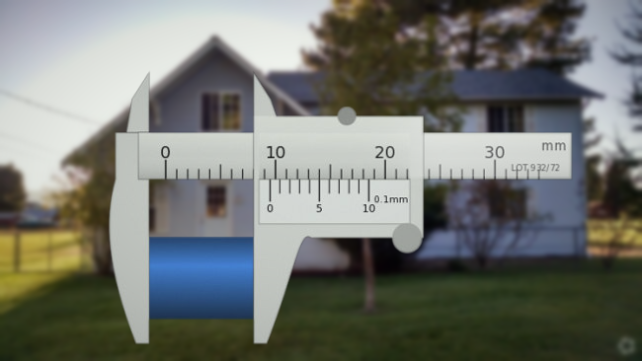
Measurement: 9.5
